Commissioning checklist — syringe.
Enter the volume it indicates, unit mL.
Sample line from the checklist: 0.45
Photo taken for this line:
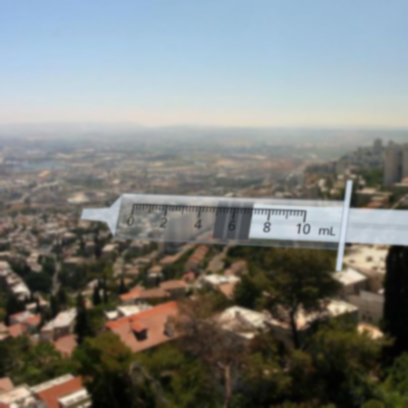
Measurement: 5
